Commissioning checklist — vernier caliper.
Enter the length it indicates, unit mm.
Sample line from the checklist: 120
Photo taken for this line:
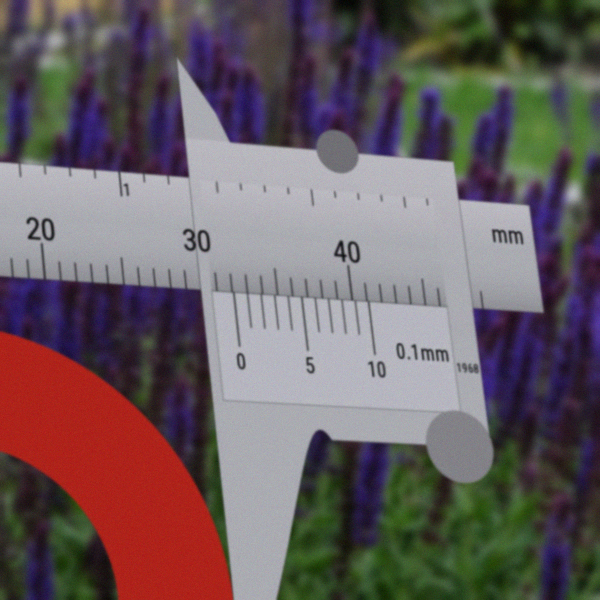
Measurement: 32.1
